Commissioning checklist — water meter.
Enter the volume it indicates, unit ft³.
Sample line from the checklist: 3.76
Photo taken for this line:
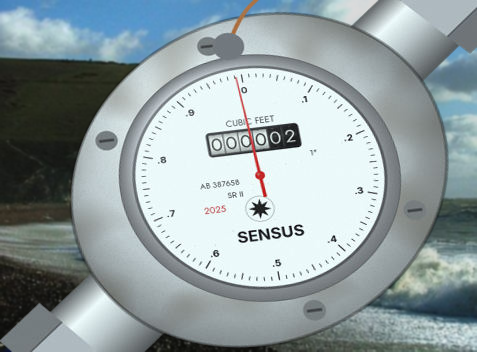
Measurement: 1.99
